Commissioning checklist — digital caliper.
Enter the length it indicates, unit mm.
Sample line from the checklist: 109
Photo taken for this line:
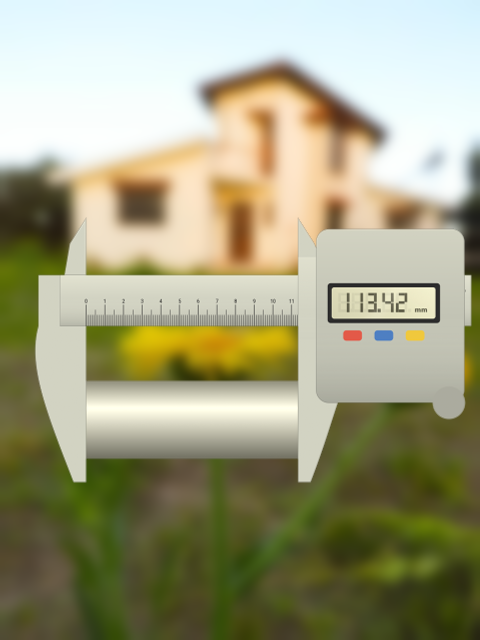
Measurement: 113.42
